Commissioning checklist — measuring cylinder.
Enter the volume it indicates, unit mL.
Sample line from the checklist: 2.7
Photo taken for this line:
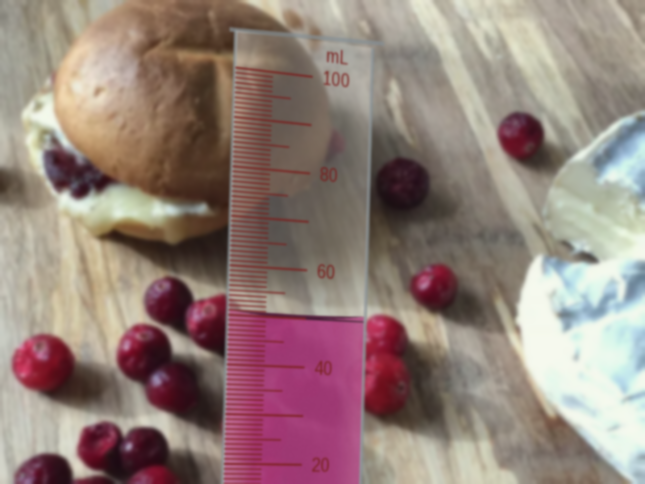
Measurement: 50
